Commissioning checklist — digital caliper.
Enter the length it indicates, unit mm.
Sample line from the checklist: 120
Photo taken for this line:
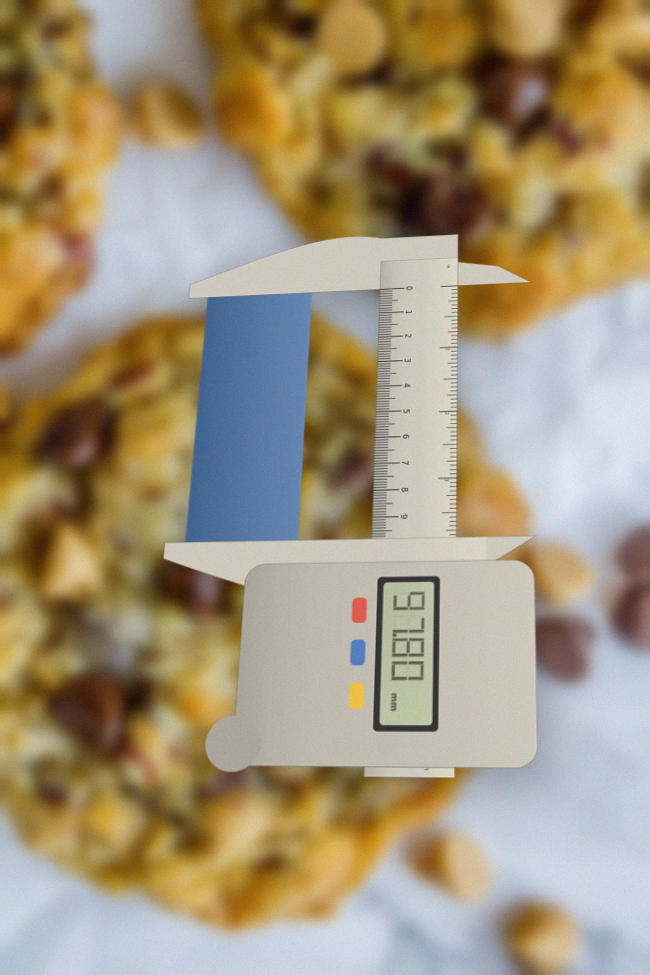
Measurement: 97.80
